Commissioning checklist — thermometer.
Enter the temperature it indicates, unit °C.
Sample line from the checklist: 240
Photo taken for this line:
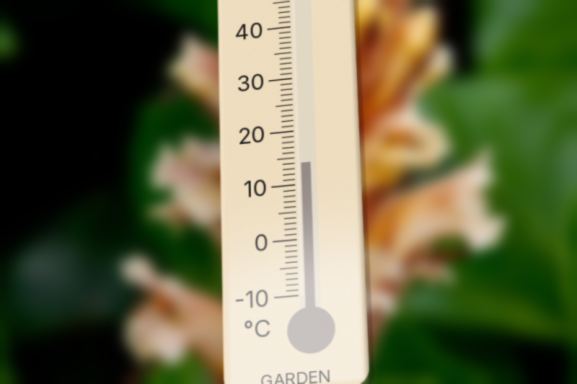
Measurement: 14
